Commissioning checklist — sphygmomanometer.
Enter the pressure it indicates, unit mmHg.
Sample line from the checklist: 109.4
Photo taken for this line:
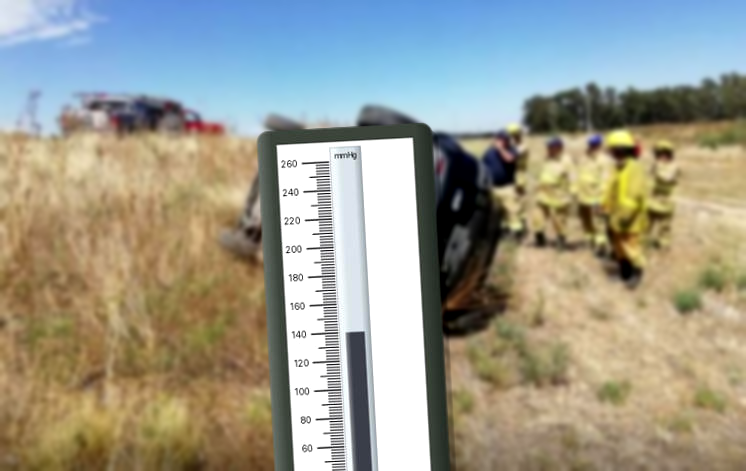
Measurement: 140
